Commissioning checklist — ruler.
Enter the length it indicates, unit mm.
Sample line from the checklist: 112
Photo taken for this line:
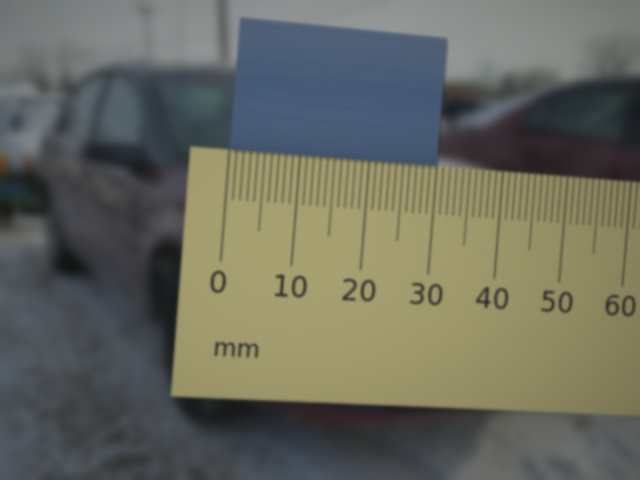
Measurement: 30
